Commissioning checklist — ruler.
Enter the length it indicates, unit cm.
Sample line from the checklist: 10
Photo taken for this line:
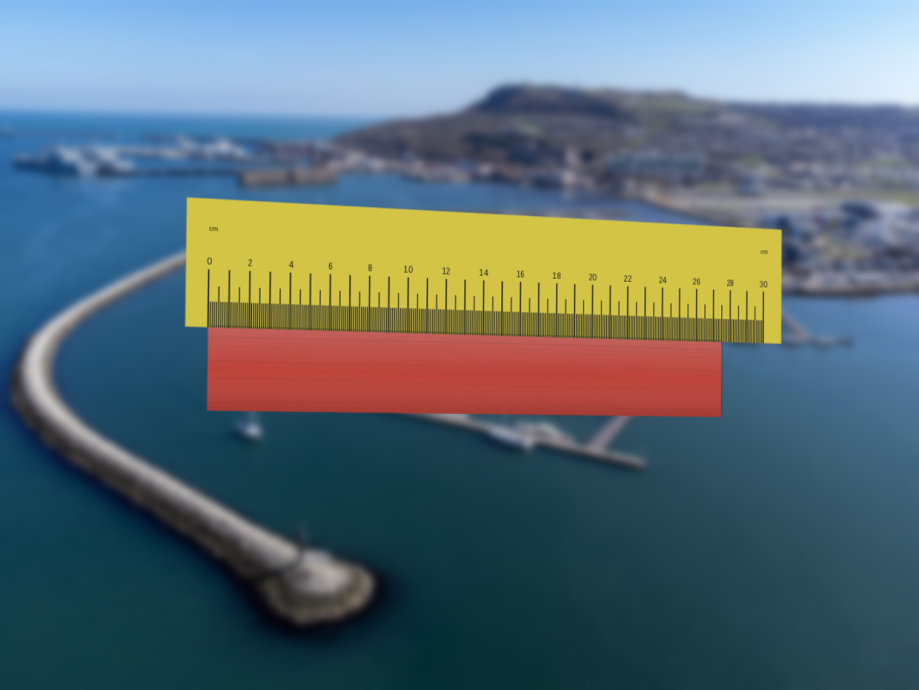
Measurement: 27.5
